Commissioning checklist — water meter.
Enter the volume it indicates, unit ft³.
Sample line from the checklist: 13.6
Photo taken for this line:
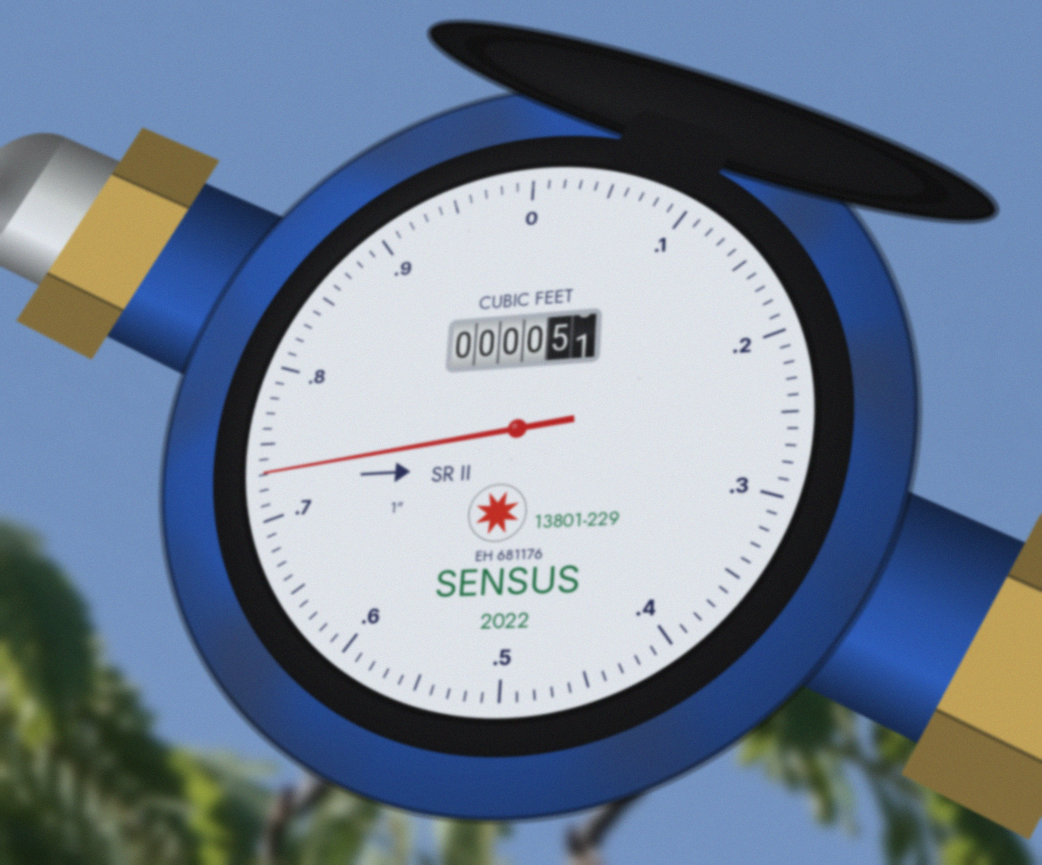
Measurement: 50.73
